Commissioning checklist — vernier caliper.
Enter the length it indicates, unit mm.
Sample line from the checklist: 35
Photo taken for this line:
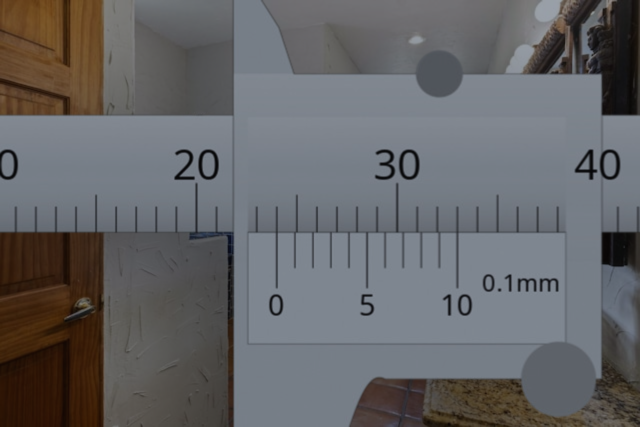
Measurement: 24.0
